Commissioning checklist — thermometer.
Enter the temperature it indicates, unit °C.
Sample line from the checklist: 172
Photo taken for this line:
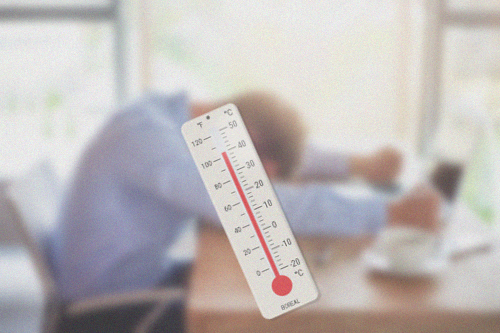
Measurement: 40
